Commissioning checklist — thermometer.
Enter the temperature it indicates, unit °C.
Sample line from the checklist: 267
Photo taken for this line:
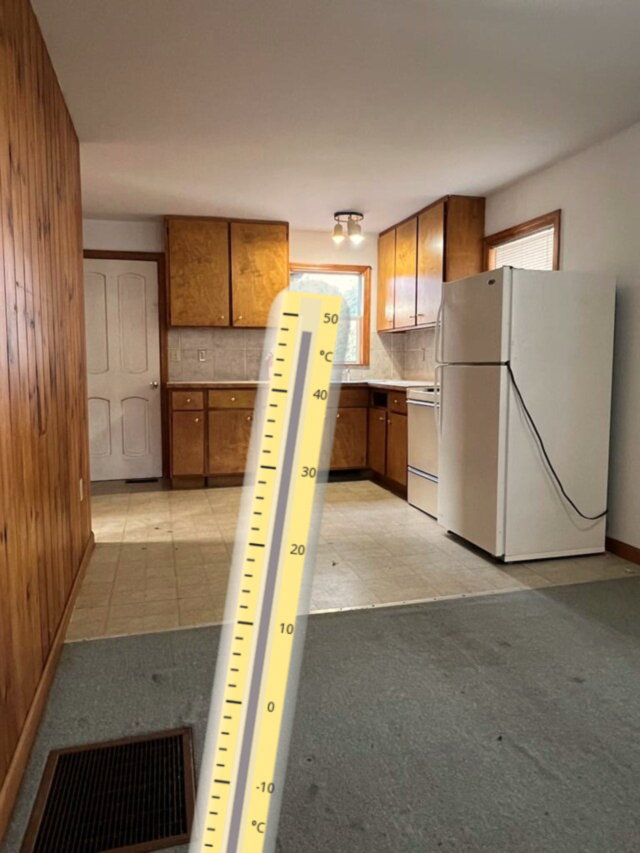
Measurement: 48
